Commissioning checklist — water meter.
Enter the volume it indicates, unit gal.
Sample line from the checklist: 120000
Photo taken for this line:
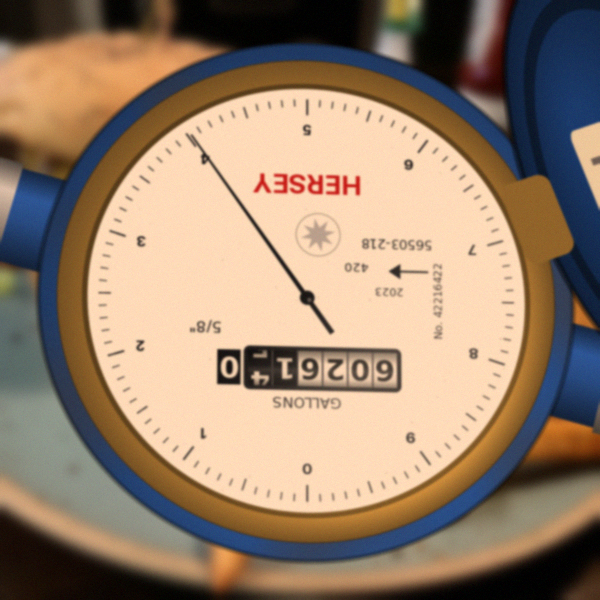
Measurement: 6026144.0
